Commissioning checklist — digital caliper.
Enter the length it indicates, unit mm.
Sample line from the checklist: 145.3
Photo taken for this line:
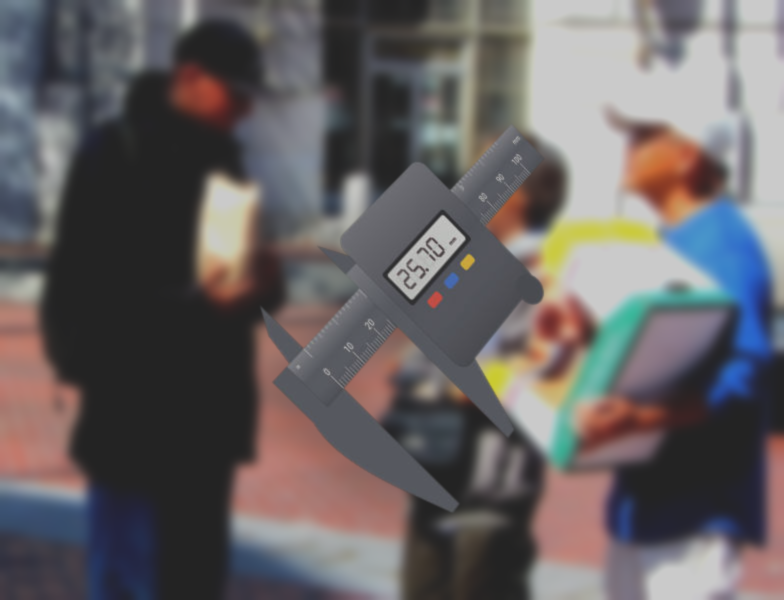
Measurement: 25.70
